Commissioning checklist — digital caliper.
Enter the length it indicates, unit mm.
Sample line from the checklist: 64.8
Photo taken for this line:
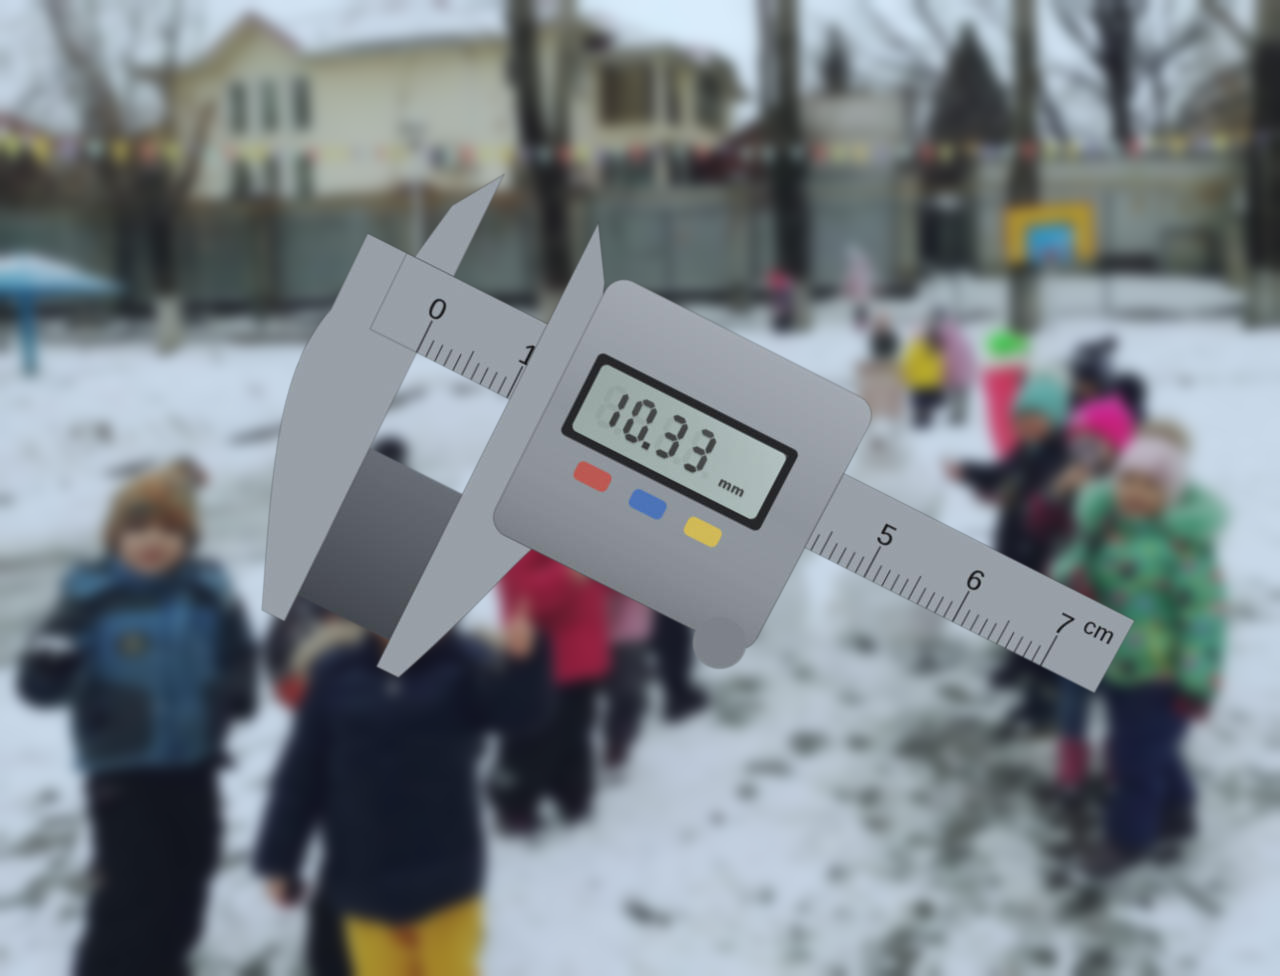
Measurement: 10.33
